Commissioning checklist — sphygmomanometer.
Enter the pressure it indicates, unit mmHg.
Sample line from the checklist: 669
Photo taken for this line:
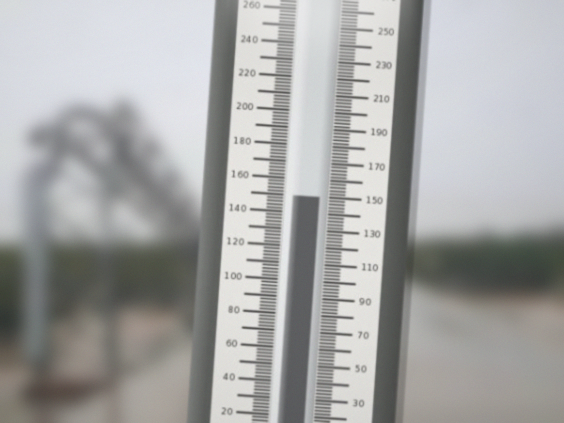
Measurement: 150
